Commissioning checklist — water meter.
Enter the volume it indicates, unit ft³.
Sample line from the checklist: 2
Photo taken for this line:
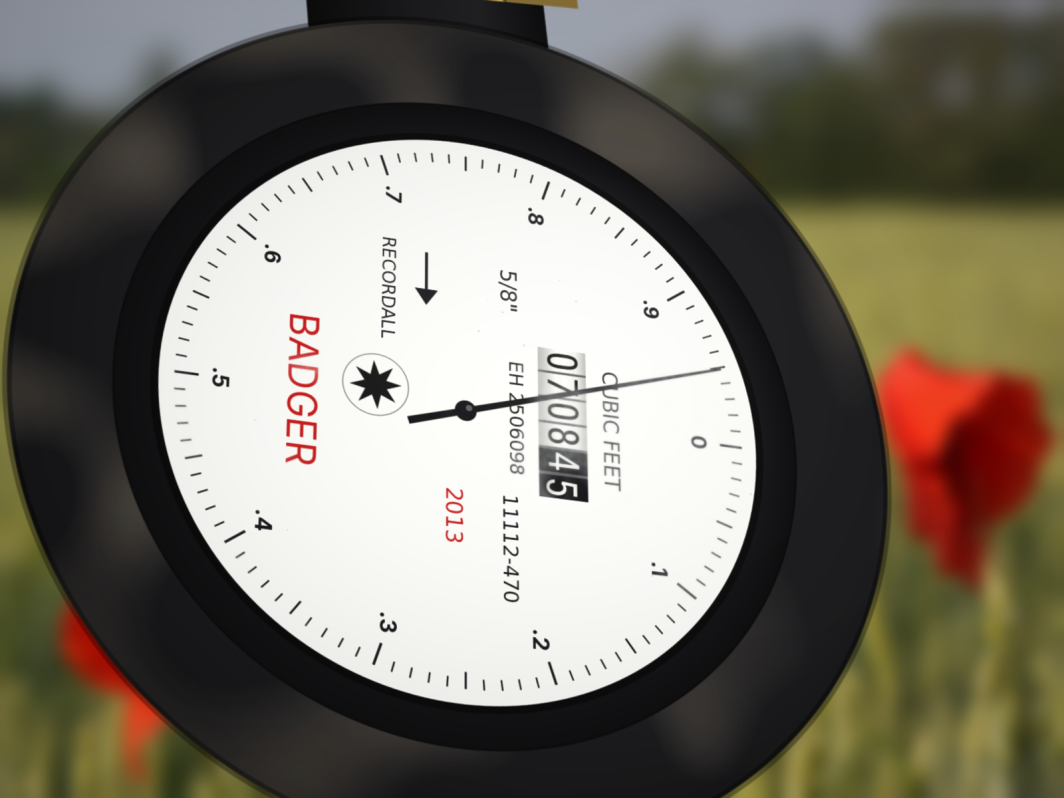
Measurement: 70844.95
